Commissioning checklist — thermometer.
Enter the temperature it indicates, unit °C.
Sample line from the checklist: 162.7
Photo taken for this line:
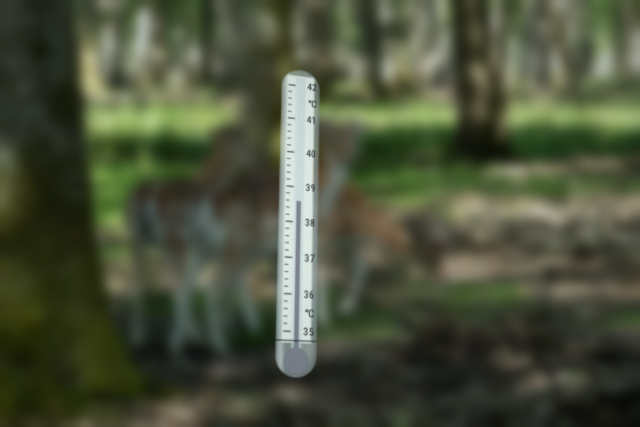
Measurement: 38.6
